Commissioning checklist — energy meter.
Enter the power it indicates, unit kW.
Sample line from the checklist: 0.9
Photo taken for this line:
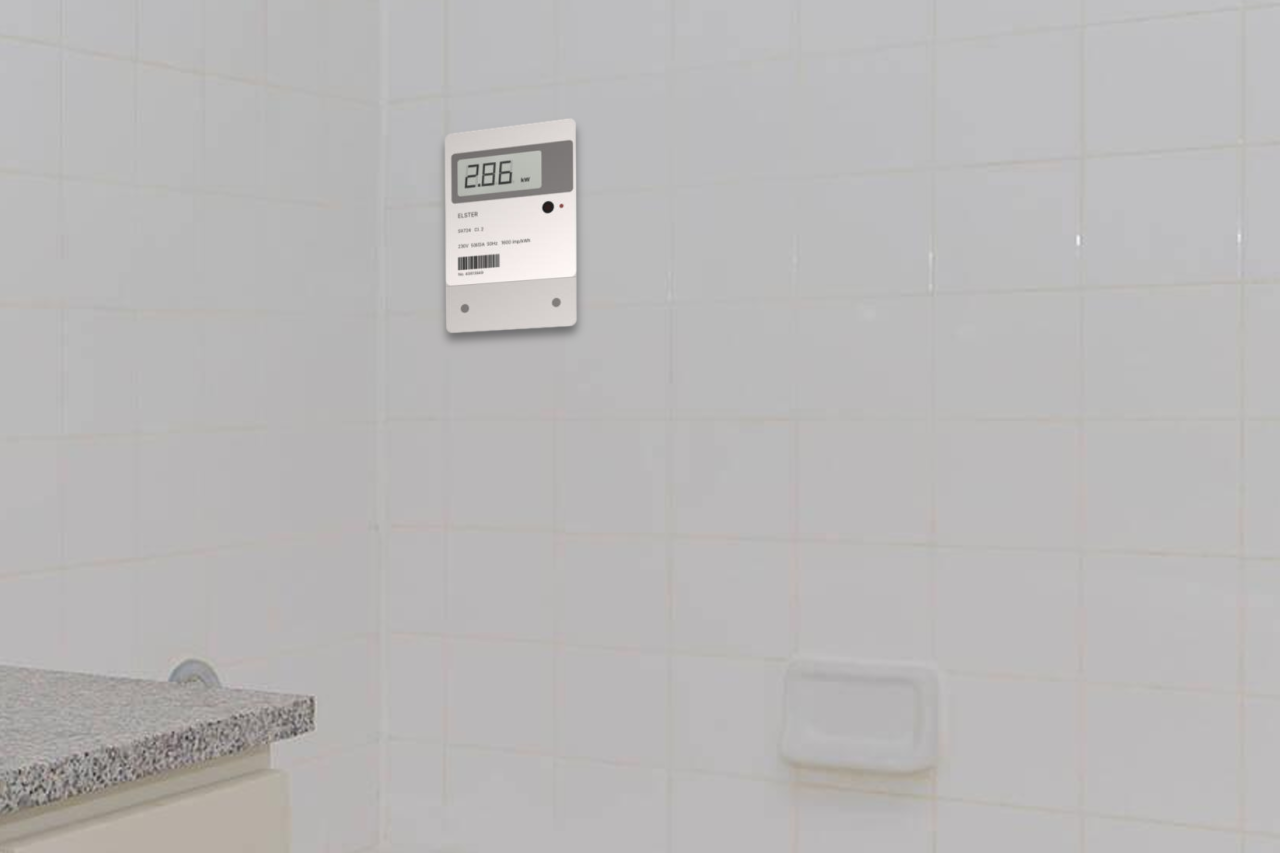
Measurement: 2.86
